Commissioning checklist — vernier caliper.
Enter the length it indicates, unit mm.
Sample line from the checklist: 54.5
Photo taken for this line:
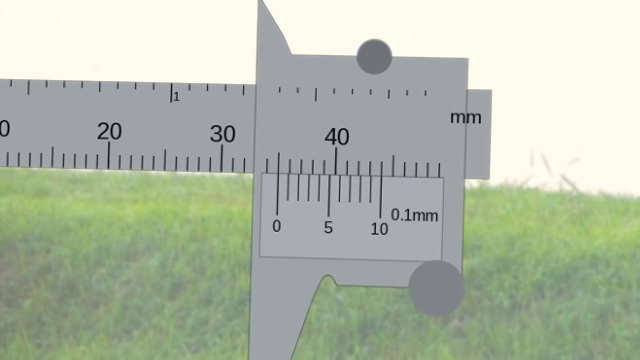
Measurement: 35.0
